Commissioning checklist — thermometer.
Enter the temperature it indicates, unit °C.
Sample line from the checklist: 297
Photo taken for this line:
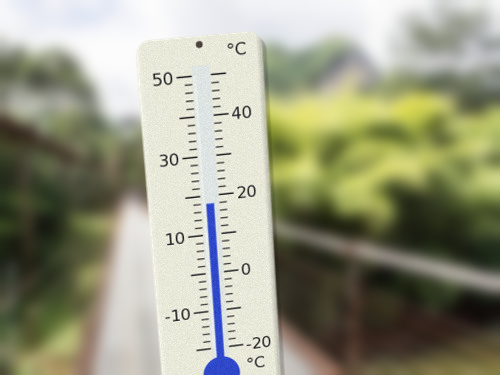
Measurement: 18
